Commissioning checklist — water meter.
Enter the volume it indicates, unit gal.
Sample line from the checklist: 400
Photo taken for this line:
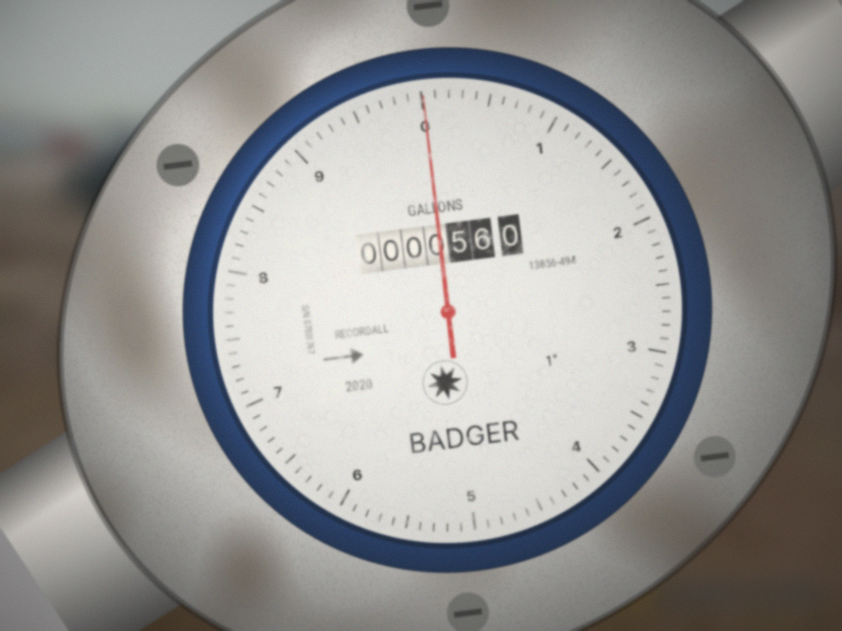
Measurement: 560.0
